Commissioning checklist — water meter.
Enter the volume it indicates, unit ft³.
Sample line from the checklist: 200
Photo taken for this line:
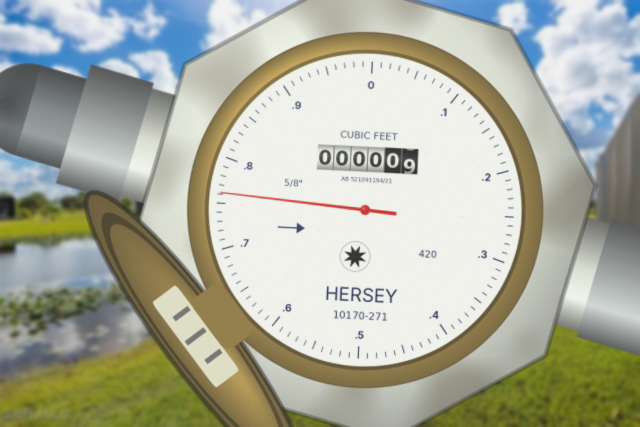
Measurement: 8.76
